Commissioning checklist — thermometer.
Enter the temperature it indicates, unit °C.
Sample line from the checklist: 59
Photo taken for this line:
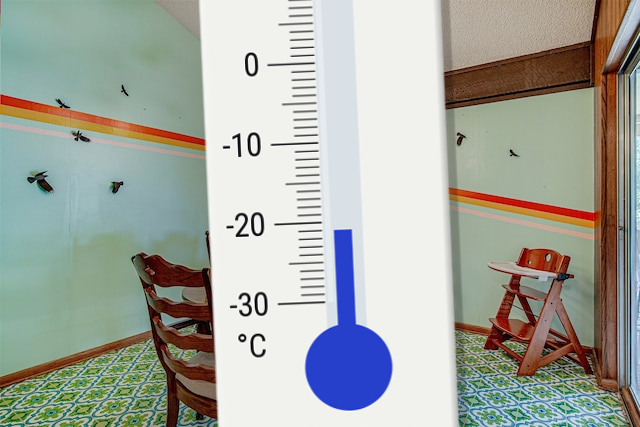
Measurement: -21
